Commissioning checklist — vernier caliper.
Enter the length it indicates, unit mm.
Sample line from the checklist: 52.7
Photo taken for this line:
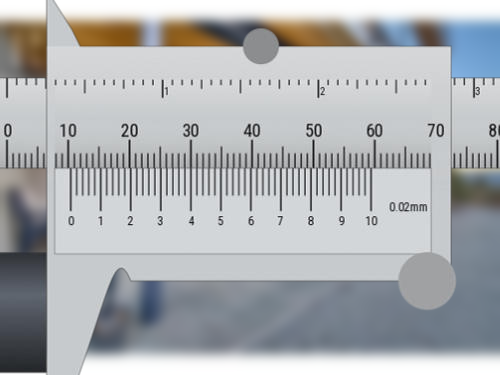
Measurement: 10.4
